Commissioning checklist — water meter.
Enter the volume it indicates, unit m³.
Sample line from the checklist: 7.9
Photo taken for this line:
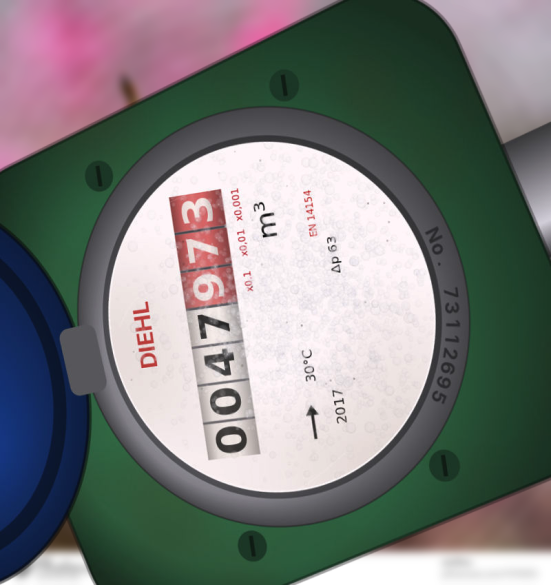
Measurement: 47.973
